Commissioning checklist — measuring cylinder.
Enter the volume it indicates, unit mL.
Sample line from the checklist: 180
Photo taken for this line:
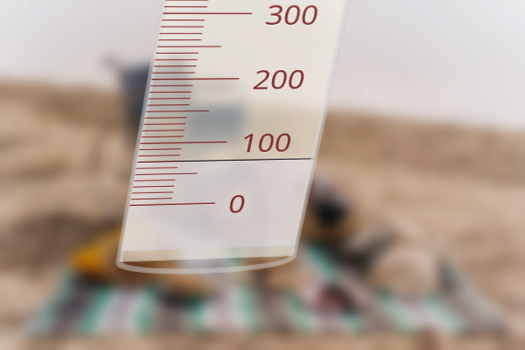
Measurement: 70
